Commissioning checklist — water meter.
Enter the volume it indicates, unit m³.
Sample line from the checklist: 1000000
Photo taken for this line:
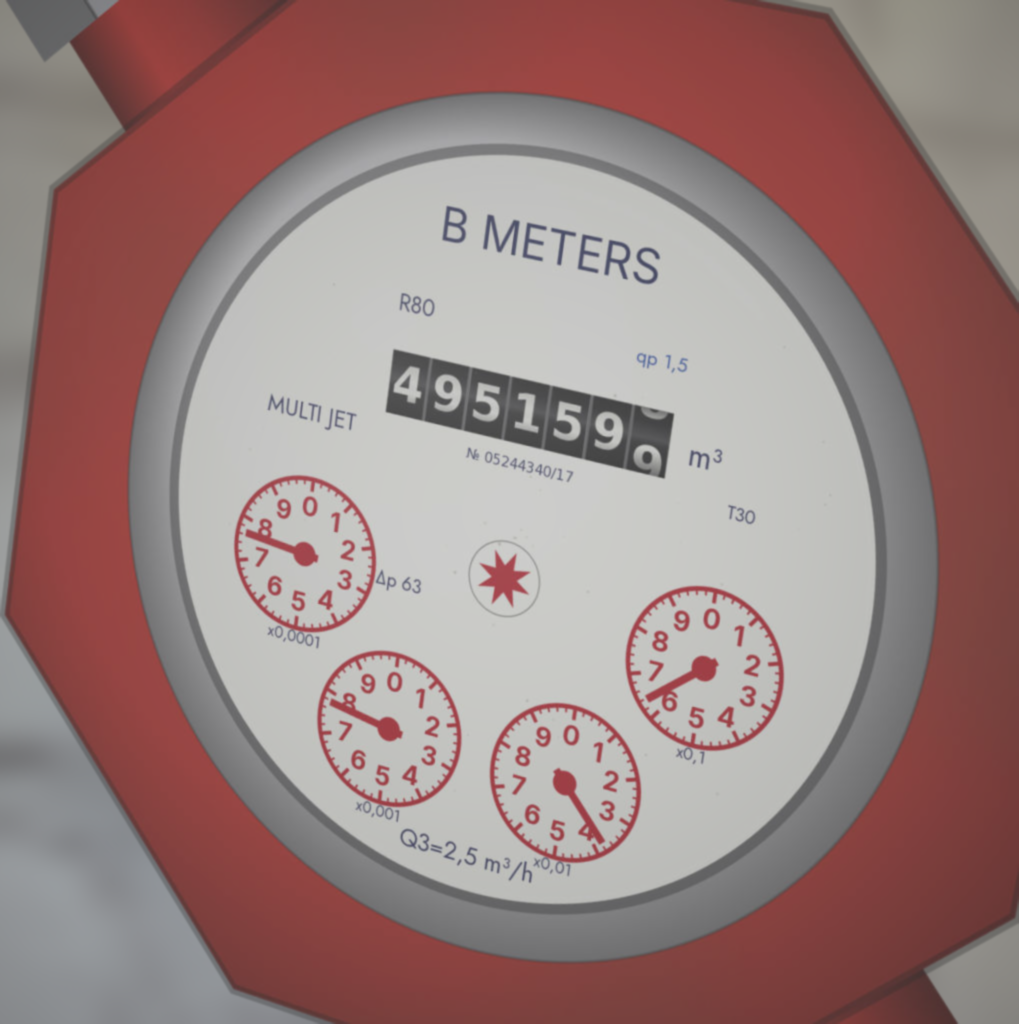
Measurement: 4951598.6377
